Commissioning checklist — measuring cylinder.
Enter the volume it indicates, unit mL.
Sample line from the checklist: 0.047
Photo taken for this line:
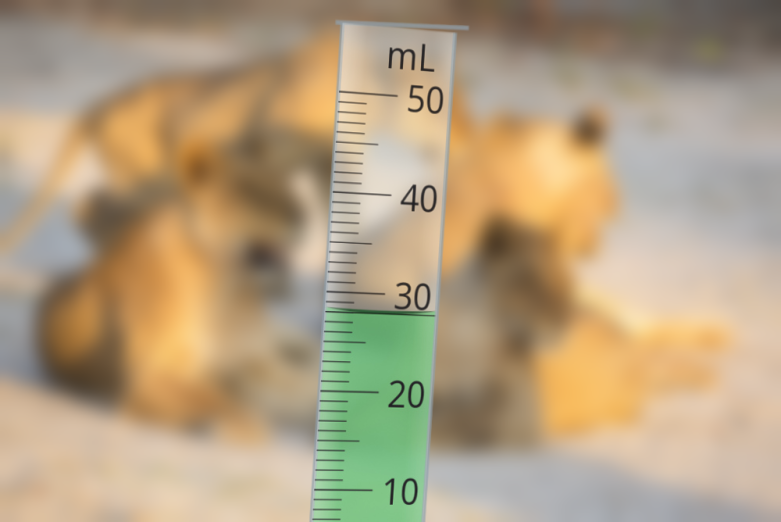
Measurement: 28
